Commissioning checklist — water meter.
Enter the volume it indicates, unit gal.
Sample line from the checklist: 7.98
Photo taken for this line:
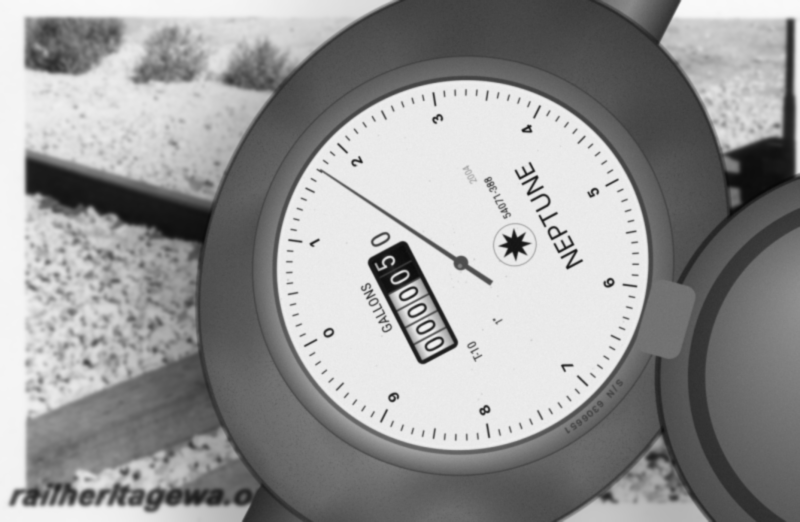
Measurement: 51.7
